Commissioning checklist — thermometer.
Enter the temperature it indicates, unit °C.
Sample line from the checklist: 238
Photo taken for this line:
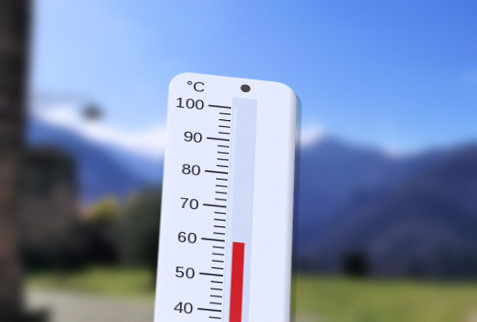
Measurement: 60
